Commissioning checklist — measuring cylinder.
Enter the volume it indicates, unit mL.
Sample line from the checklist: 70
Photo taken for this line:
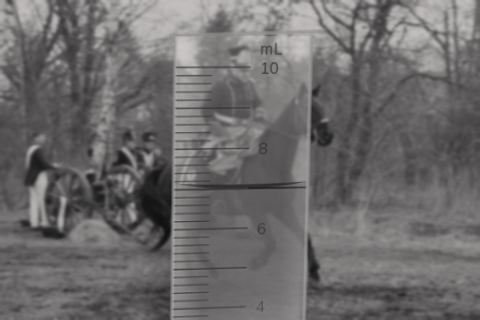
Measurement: 7
